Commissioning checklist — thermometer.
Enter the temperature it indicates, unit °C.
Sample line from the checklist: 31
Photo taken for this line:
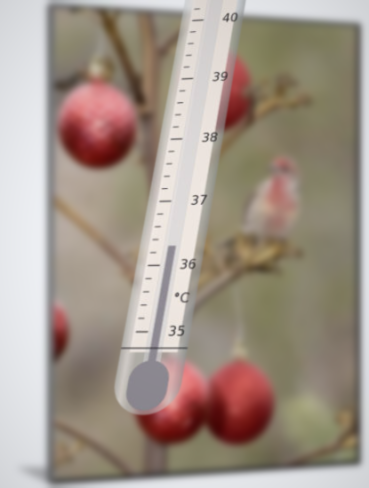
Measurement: 36.3
